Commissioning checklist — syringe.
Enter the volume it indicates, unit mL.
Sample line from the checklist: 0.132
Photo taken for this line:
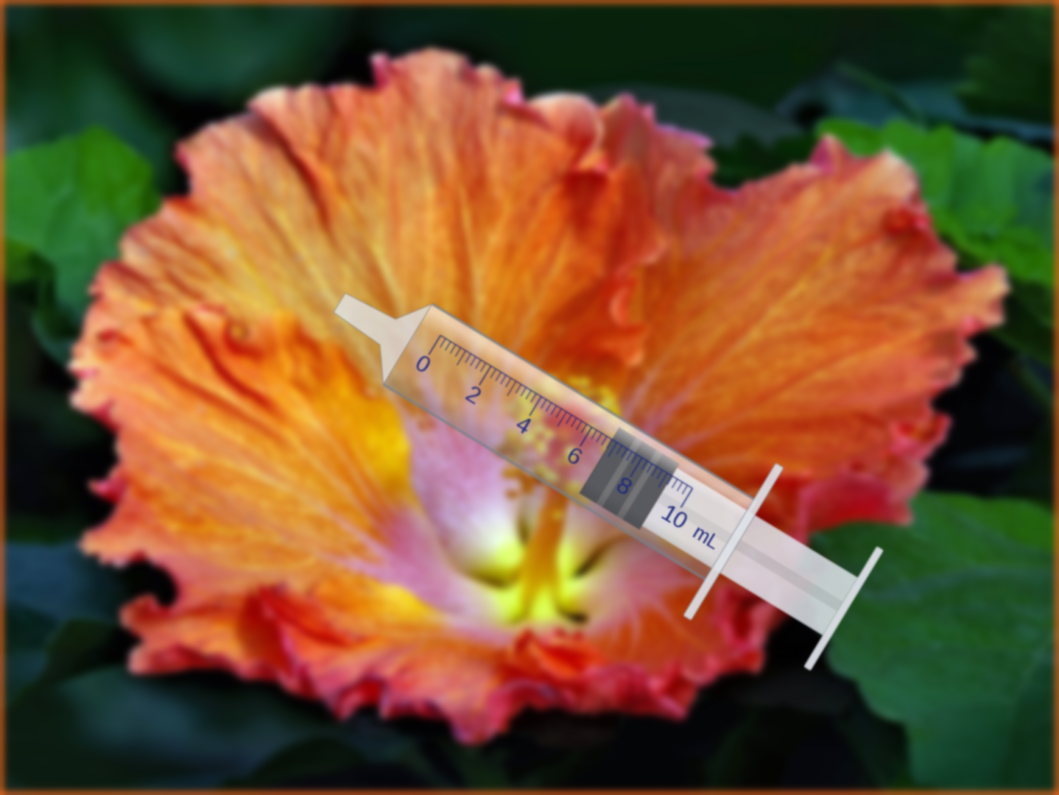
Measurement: 6.8
